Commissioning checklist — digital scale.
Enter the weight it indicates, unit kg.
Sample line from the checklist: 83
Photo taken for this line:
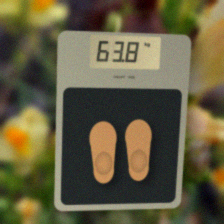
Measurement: 63.8
